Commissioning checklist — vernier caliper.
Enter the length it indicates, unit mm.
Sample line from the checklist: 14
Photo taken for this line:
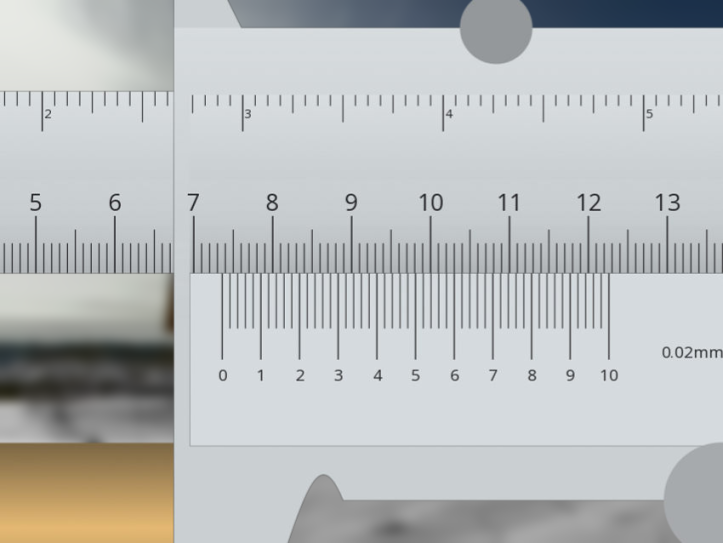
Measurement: 73.6
